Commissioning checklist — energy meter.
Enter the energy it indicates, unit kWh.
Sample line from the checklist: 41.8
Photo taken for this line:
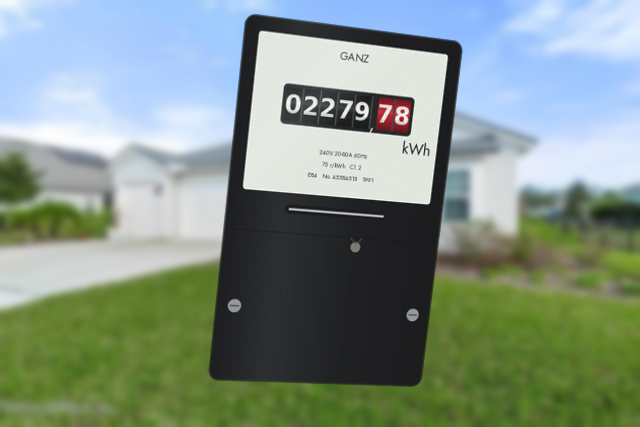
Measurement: 2279.78
